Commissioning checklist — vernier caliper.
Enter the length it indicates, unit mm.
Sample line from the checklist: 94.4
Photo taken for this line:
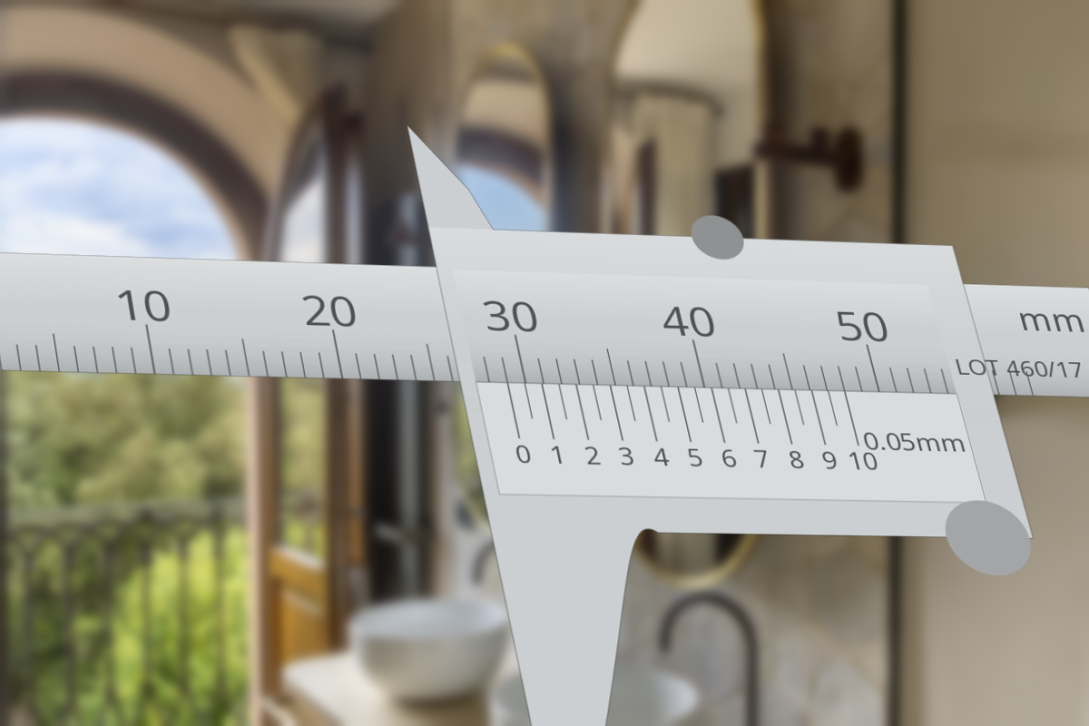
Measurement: 29.0
